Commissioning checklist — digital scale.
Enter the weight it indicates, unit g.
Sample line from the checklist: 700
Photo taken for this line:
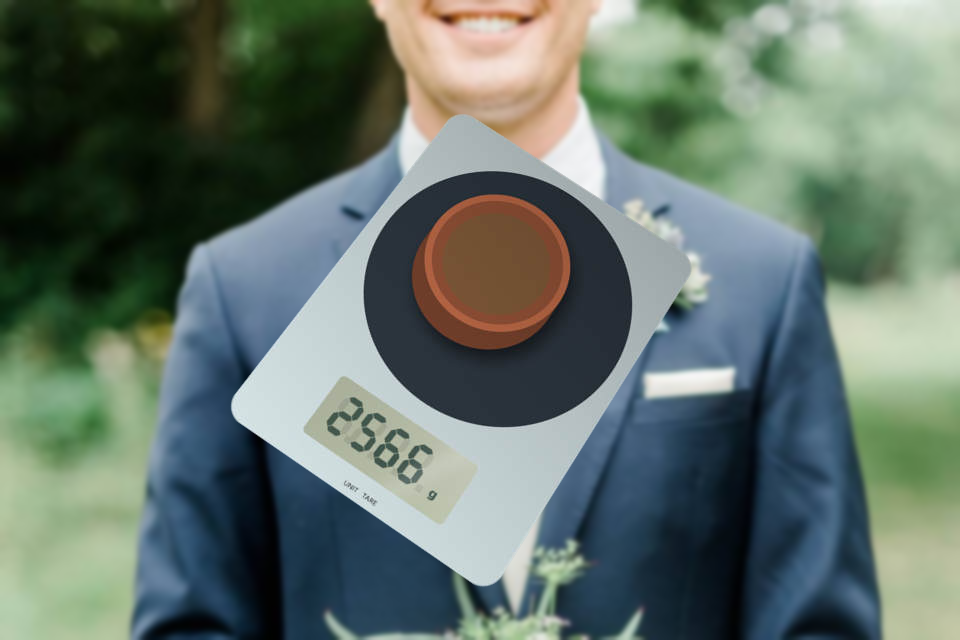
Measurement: 2566
